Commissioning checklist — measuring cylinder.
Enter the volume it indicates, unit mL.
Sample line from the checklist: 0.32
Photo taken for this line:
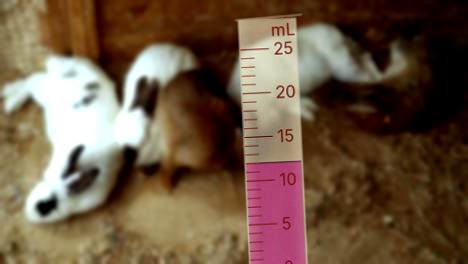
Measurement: 12
